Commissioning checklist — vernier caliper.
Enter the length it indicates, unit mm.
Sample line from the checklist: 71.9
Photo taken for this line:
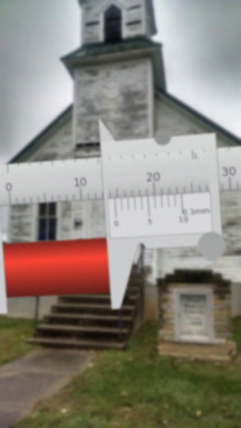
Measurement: 14.6
